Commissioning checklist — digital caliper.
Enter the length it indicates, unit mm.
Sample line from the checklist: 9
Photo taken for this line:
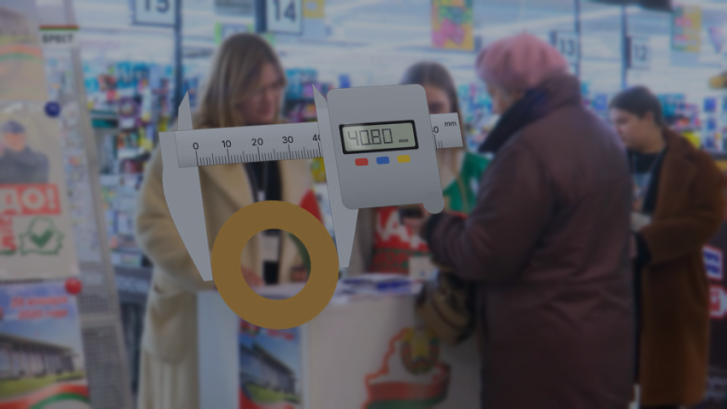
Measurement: 40.80
